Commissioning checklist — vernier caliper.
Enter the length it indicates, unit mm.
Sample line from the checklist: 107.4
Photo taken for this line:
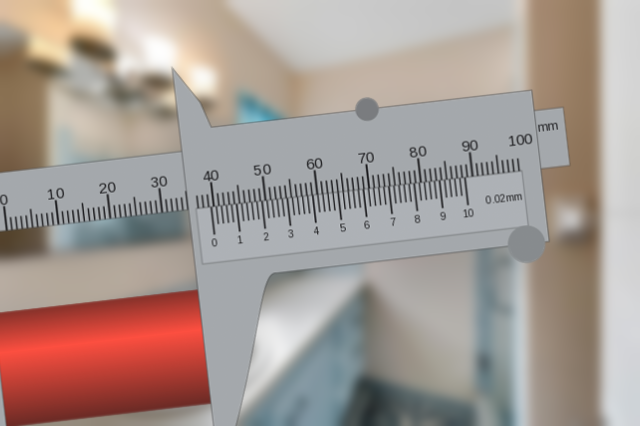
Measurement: 39.5
